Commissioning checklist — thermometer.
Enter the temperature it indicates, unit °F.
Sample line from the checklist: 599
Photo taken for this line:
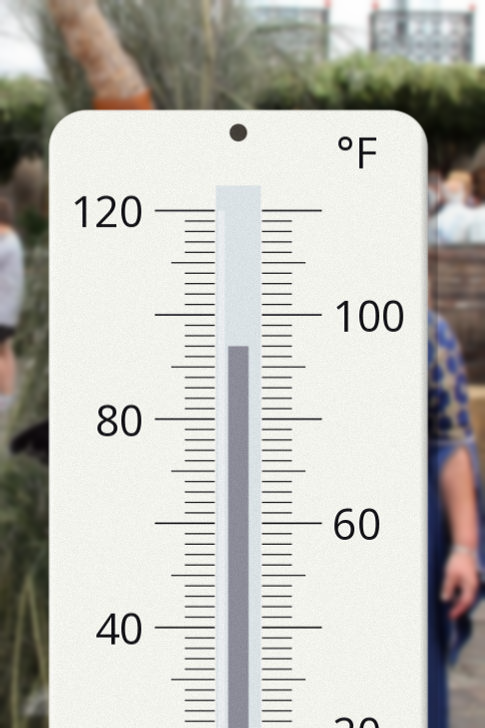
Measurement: 94
